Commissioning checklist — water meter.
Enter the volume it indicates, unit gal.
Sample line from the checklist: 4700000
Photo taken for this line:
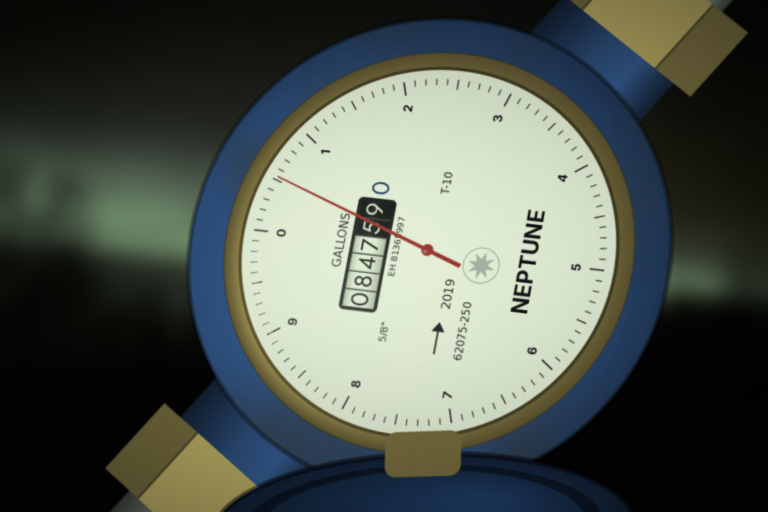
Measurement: 847590.5
